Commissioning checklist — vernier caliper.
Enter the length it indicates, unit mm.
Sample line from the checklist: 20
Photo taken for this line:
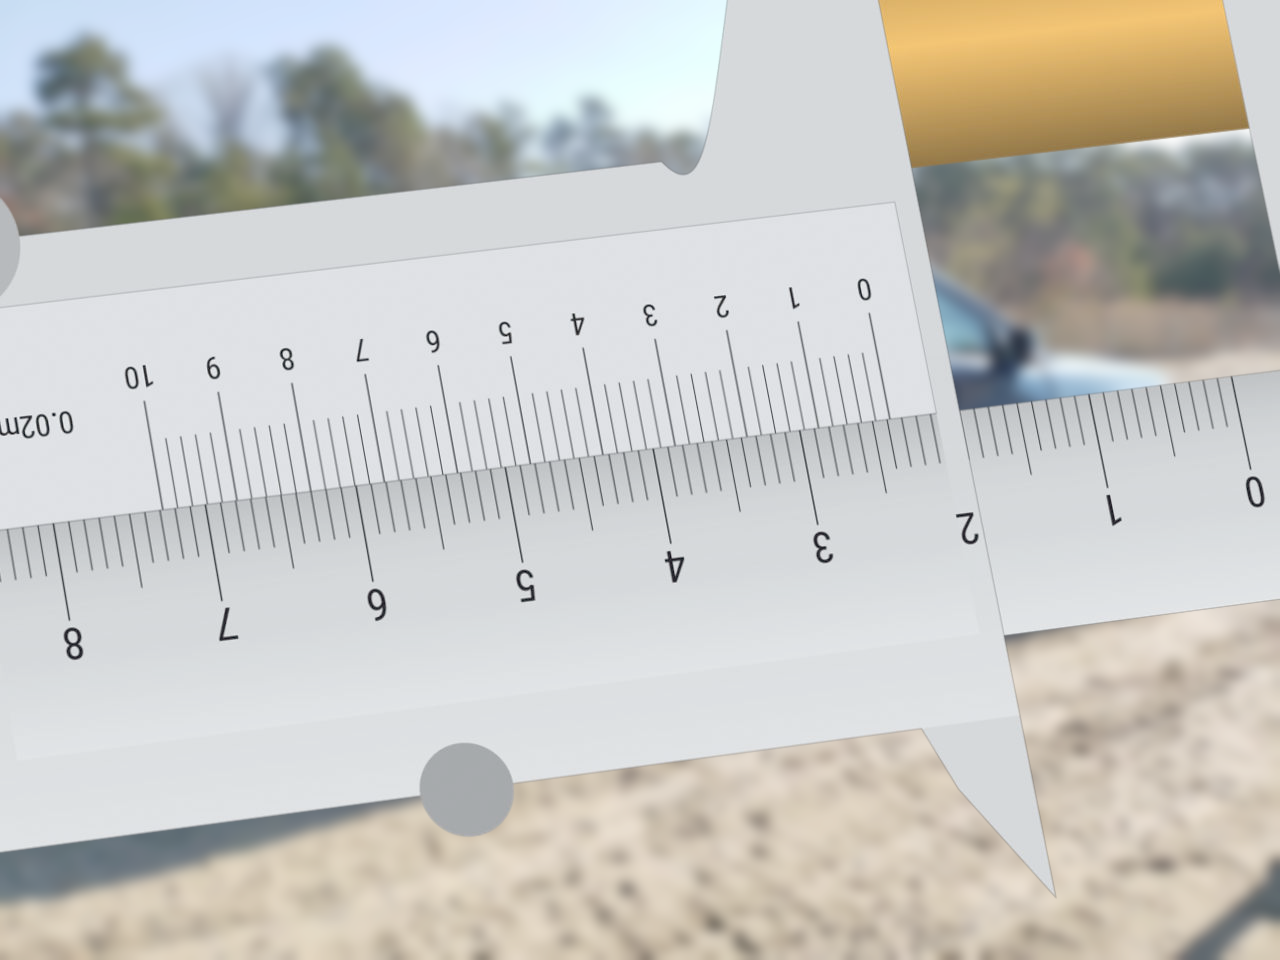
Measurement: 23.8
